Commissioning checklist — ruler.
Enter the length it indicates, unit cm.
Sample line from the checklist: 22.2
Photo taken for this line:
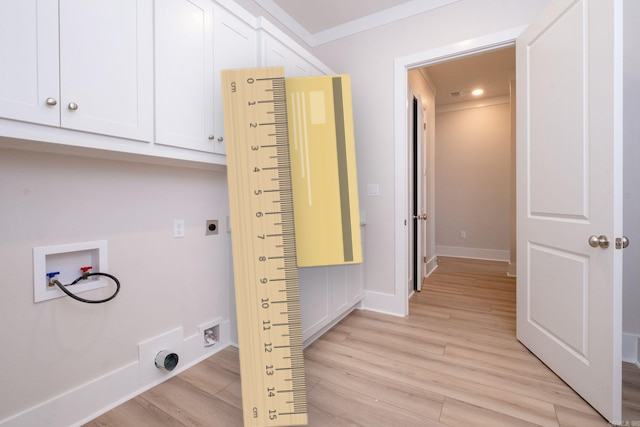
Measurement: 8.5
